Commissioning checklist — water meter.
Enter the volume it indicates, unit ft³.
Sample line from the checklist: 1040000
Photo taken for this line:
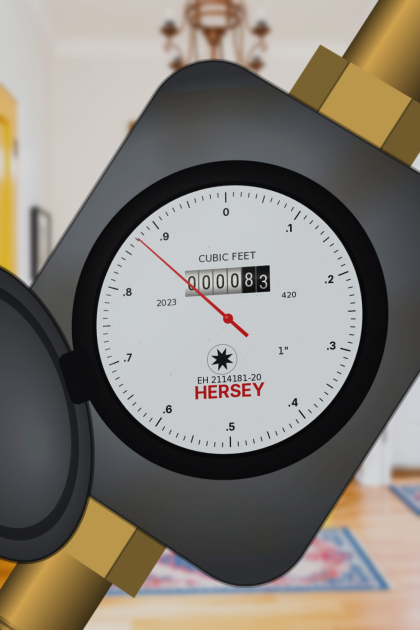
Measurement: 82.87
